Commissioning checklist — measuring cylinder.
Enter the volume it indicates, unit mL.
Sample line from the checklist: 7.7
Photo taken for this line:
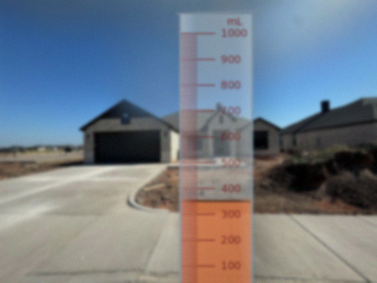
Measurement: 350
